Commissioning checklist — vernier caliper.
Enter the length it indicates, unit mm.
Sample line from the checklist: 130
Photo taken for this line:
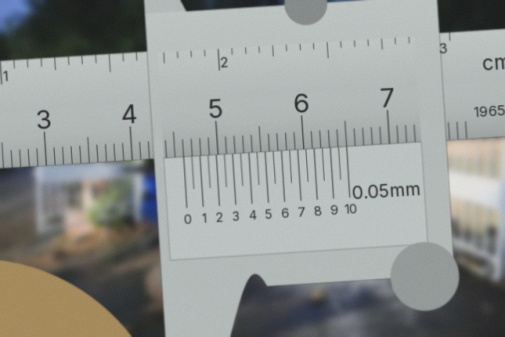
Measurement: 46.0
